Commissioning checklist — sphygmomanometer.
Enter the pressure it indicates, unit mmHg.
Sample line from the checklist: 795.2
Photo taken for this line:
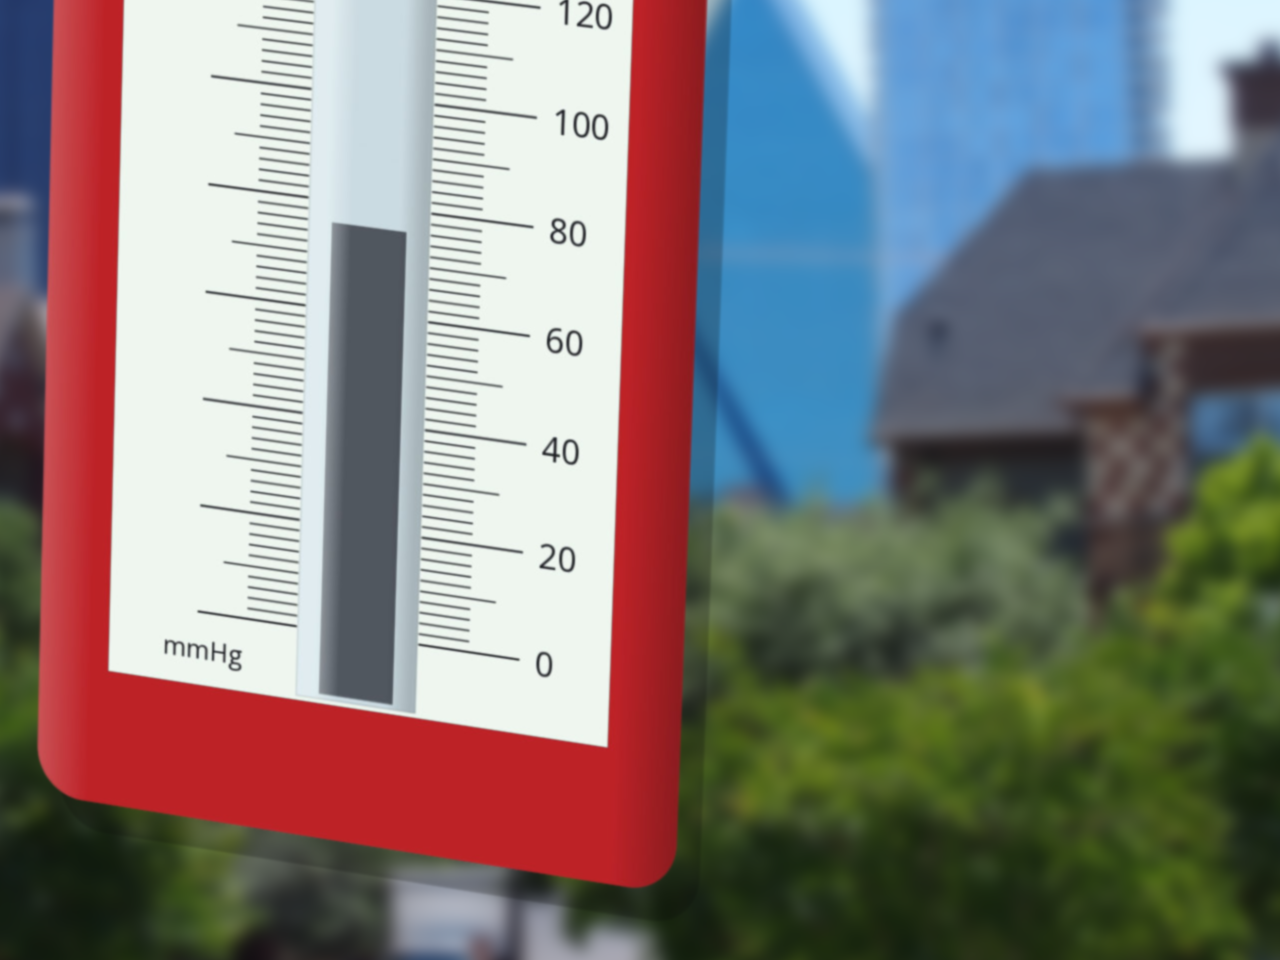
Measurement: 76
